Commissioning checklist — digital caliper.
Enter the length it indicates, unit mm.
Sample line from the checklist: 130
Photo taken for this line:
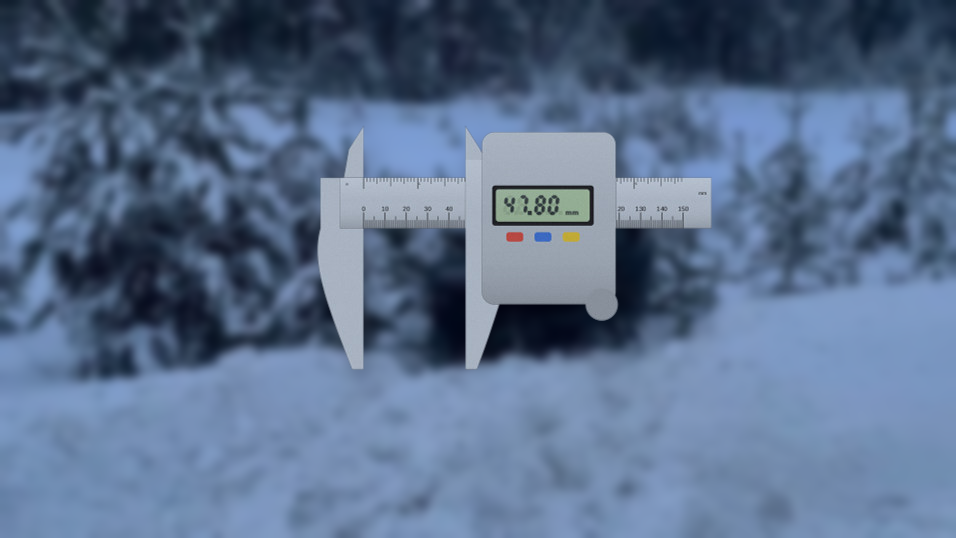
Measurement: 47.80
